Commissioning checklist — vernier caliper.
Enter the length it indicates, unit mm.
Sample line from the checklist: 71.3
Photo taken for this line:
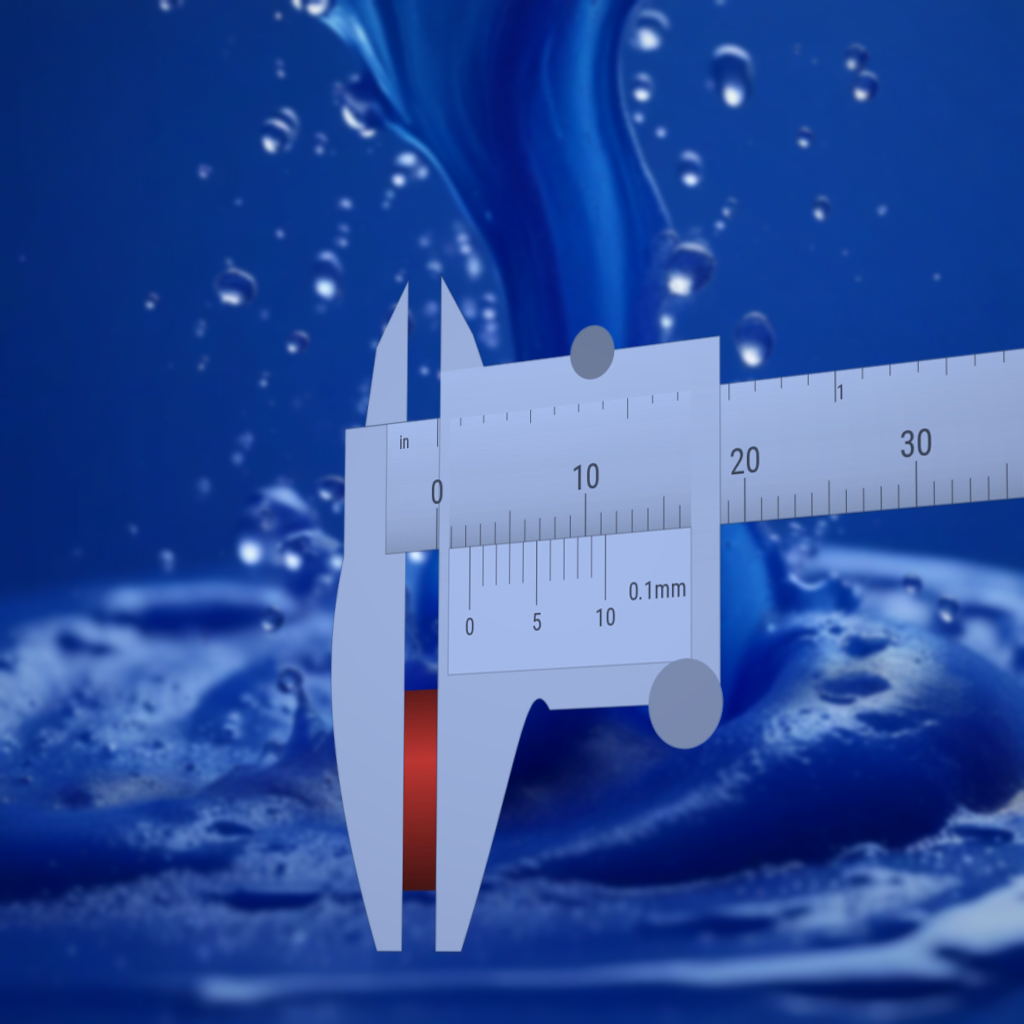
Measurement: 2.3
